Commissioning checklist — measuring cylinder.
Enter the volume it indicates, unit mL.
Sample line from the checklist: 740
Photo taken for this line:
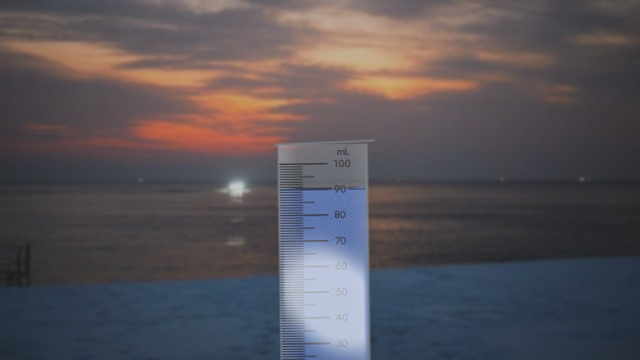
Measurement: 90
